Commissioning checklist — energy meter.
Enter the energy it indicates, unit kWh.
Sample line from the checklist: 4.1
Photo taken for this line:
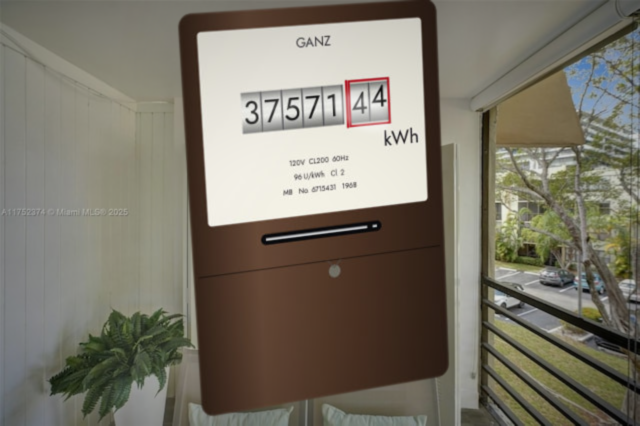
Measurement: 37571.44
